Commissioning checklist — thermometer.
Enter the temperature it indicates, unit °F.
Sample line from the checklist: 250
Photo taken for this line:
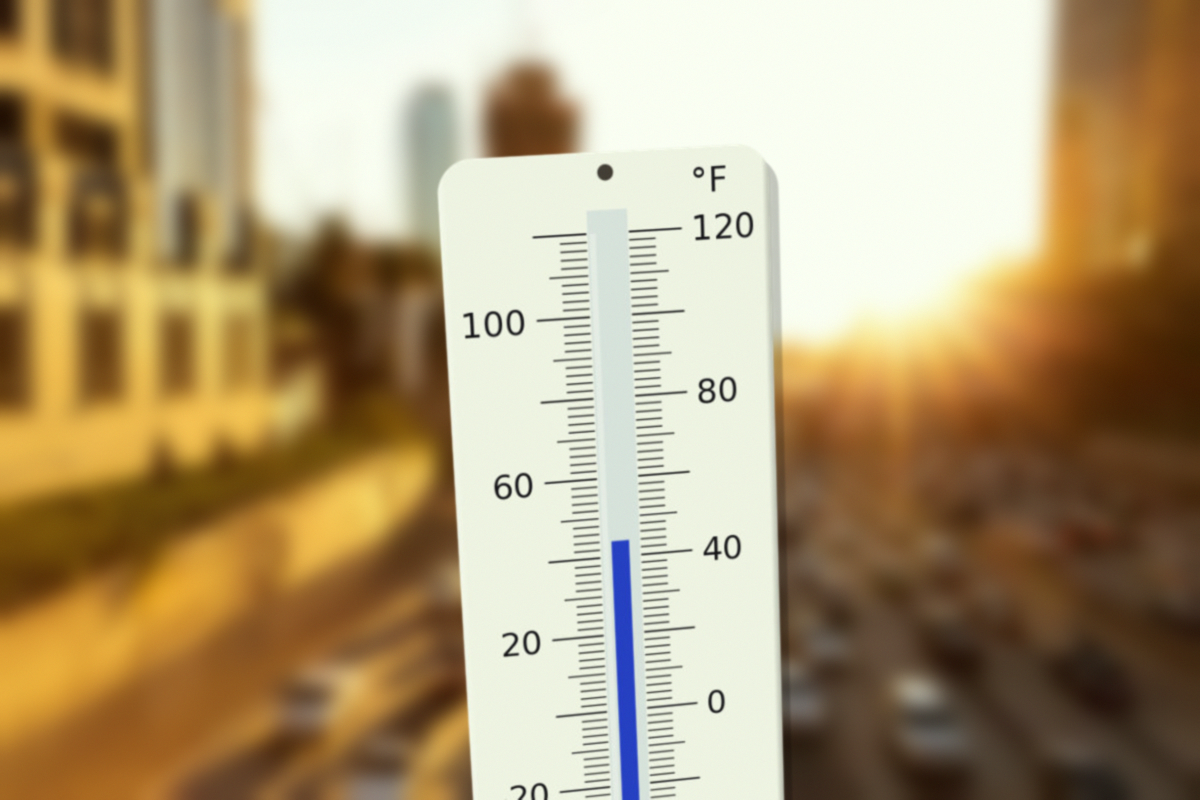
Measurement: 44
